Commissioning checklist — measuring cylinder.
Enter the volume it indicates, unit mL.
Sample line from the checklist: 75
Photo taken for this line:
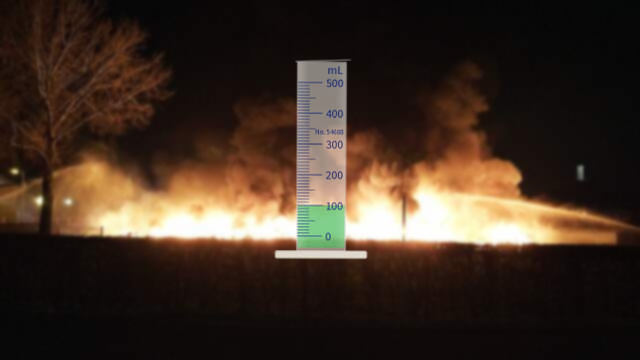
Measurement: 100
